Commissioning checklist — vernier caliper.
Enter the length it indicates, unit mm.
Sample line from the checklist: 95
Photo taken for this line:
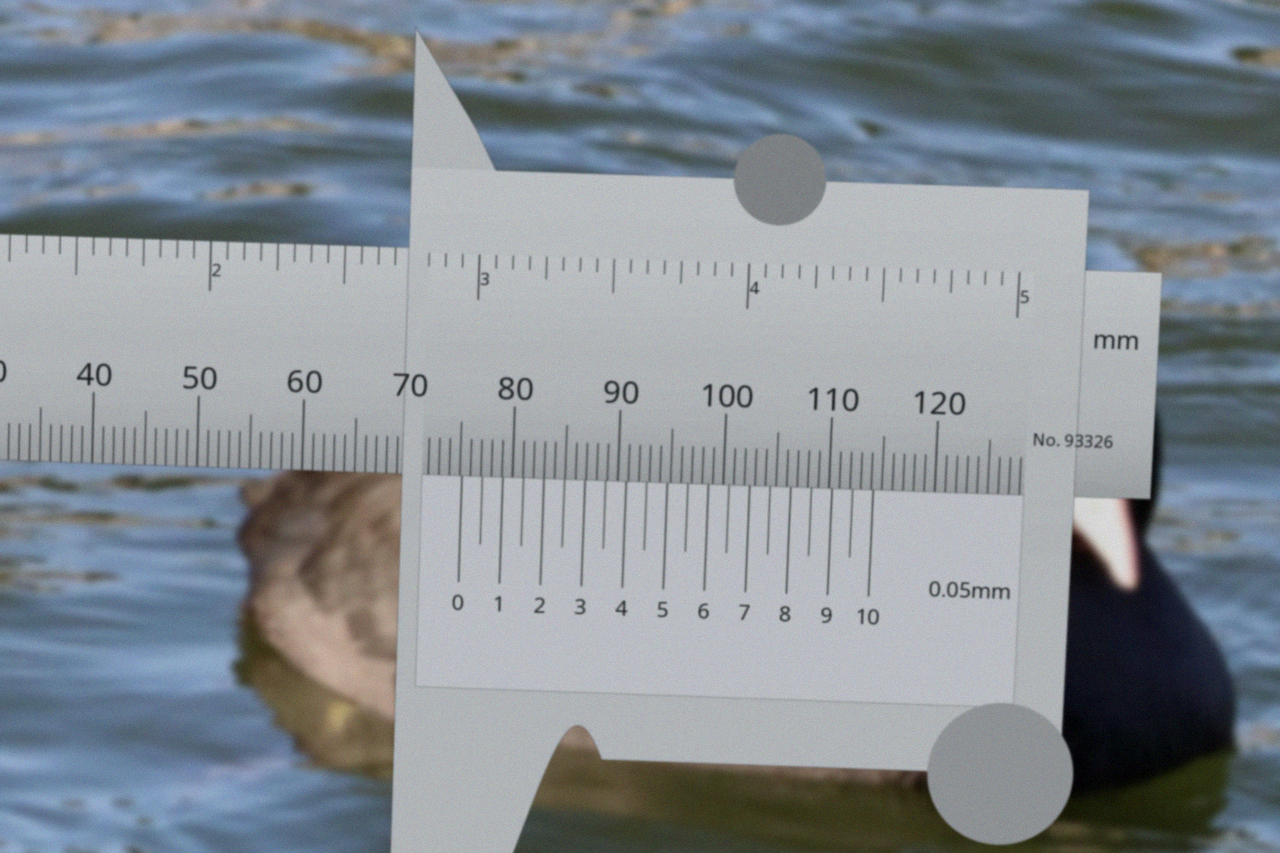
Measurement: 75.2
